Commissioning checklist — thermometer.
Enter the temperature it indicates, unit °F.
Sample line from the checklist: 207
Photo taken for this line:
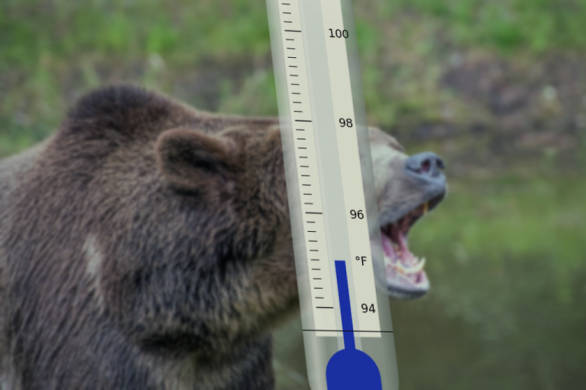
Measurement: 95
